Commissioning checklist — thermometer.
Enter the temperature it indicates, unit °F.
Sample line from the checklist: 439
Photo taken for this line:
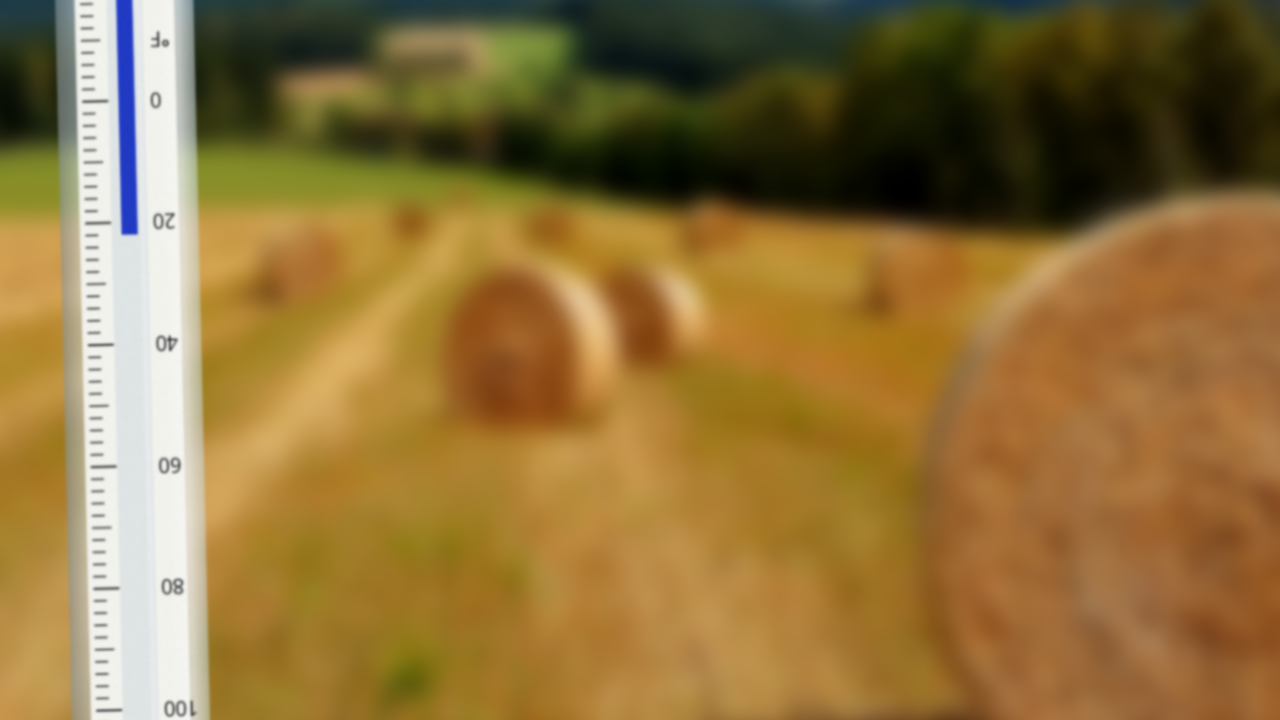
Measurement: 22
